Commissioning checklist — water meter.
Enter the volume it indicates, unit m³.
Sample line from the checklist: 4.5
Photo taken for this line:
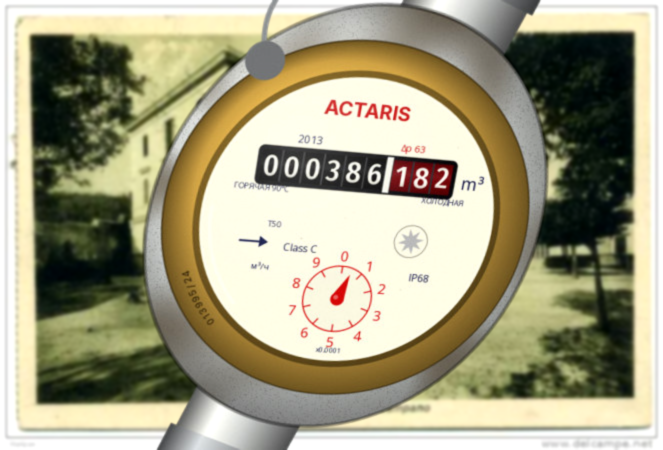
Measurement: 386.1820
